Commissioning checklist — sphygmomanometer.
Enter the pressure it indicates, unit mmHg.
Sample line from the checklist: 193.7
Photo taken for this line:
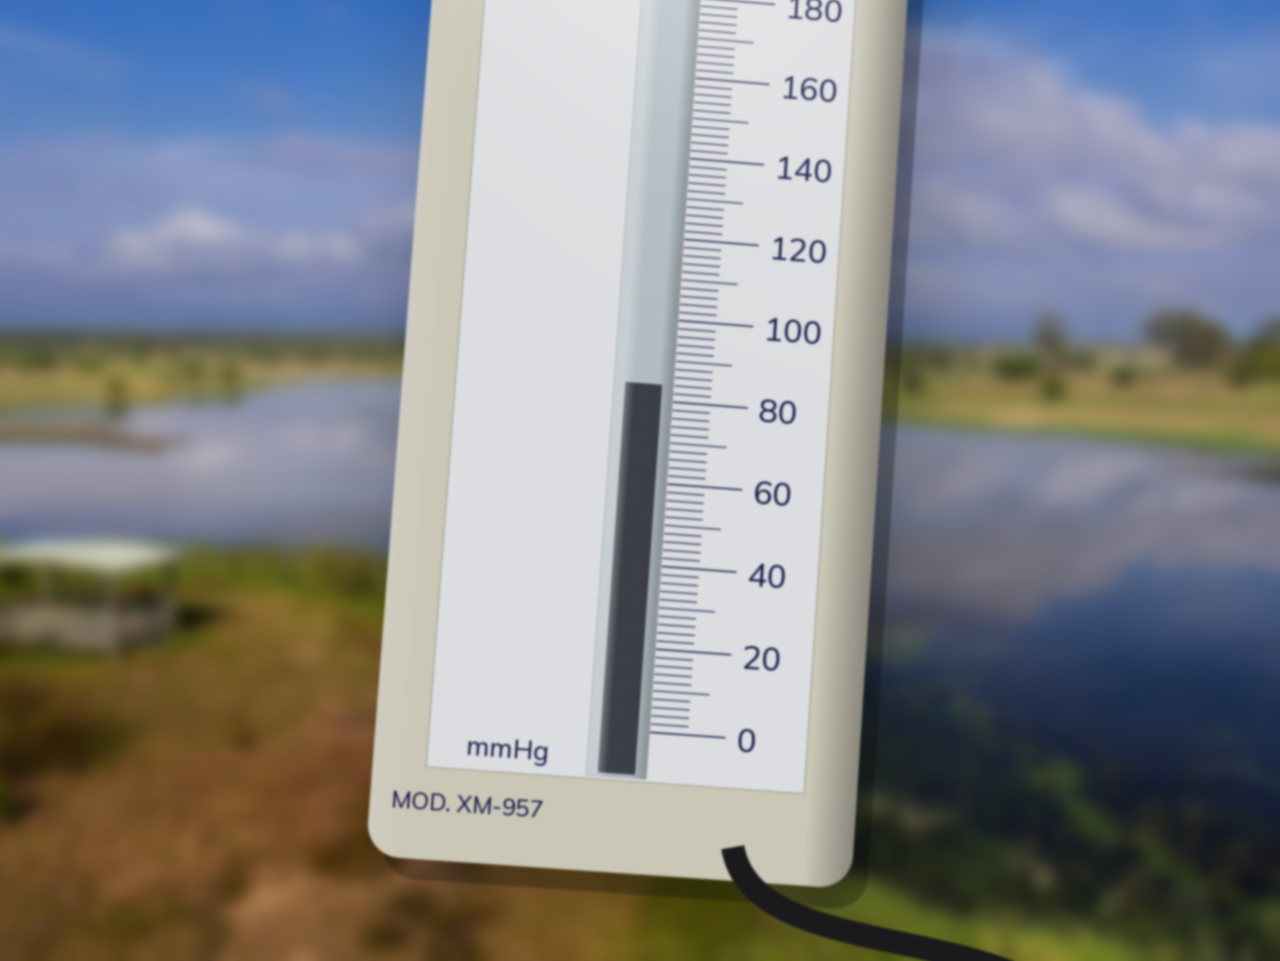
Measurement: 84
